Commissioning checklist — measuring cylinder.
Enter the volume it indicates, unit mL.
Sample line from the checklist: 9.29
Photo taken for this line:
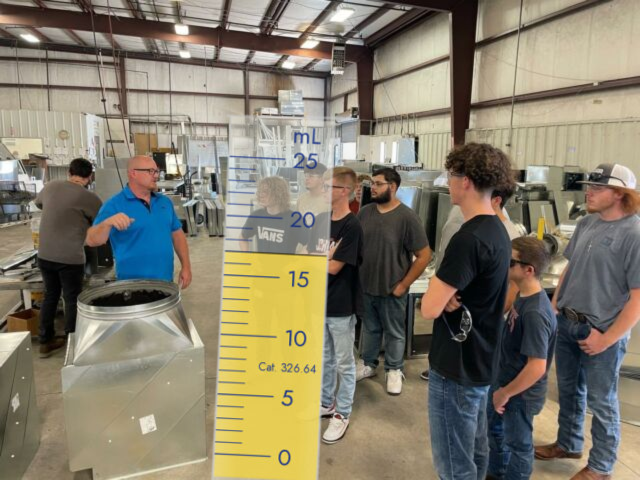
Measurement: 17
